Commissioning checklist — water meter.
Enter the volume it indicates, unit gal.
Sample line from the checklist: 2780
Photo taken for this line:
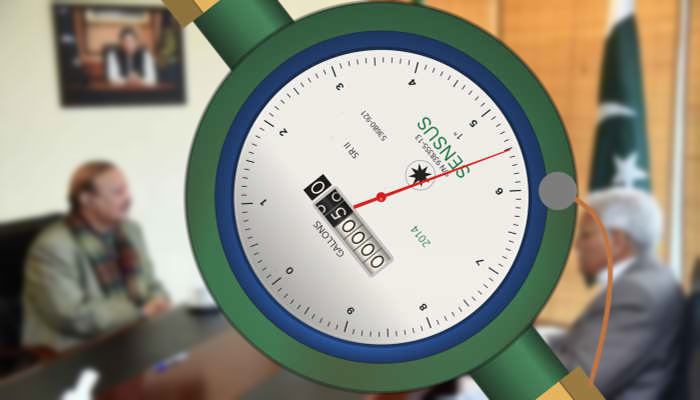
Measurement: 585.5
